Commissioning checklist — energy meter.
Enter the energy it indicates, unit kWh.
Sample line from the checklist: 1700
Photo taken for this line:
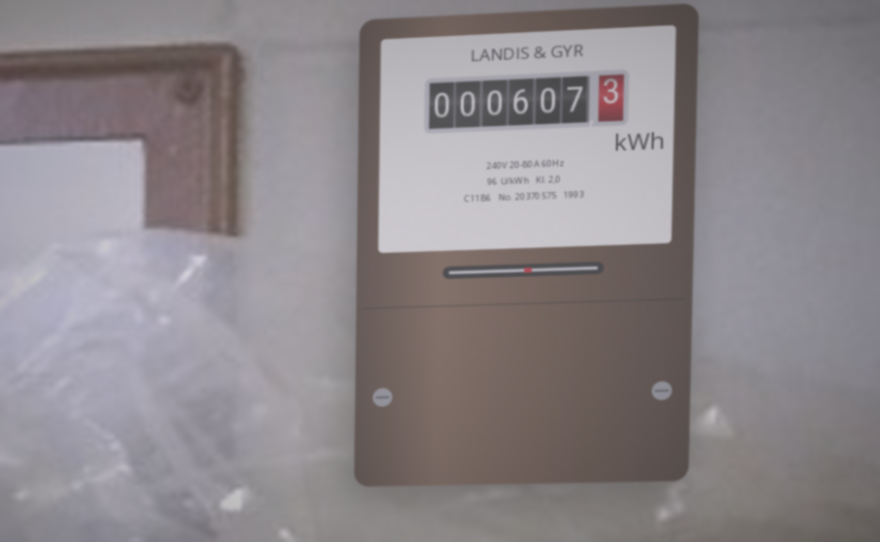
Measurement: 607.3
